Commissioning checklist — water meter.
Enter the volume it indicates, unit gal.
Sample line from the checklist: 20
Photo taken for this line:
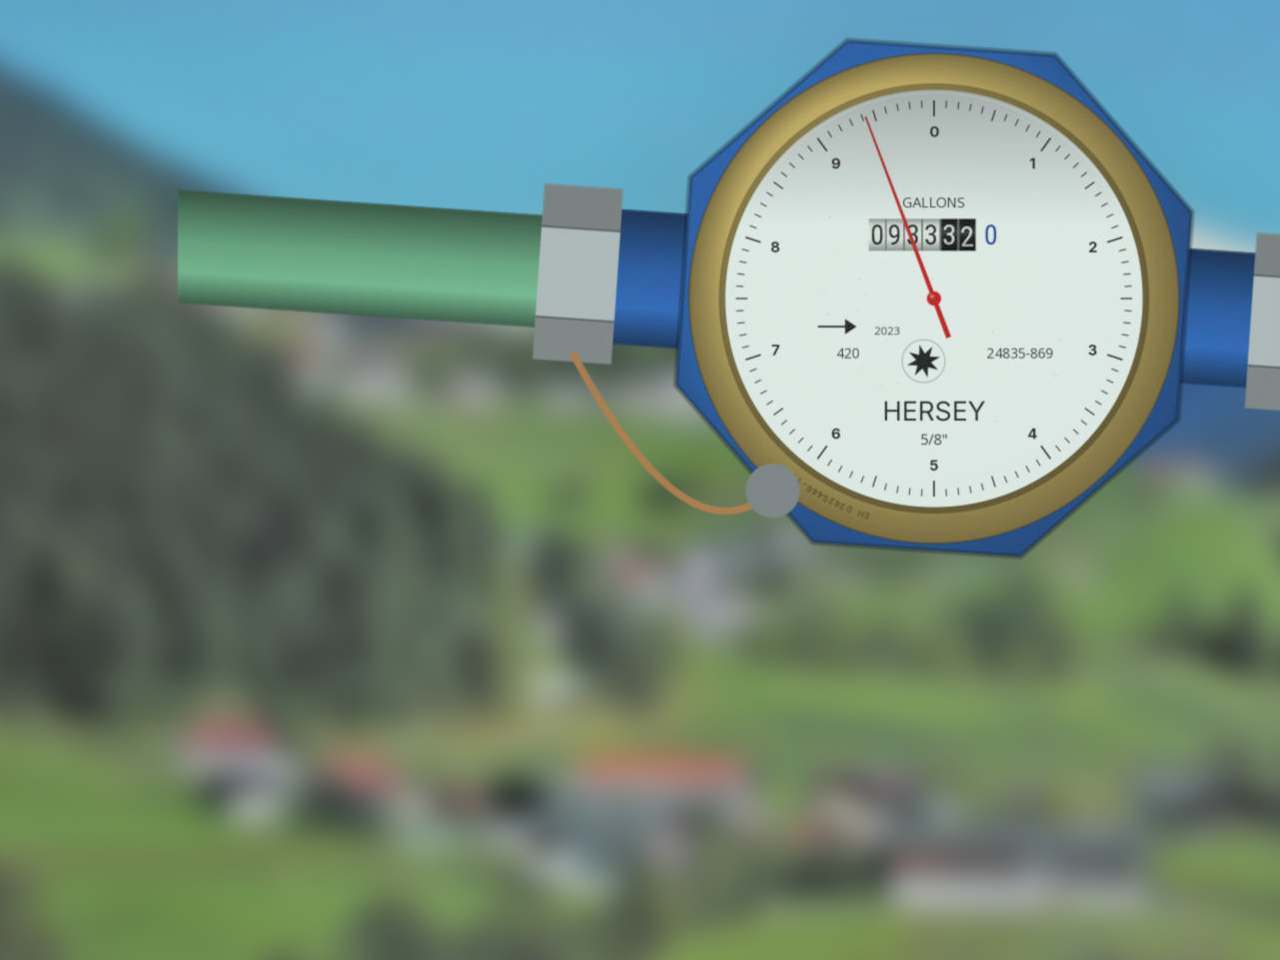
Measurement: 933319.4
